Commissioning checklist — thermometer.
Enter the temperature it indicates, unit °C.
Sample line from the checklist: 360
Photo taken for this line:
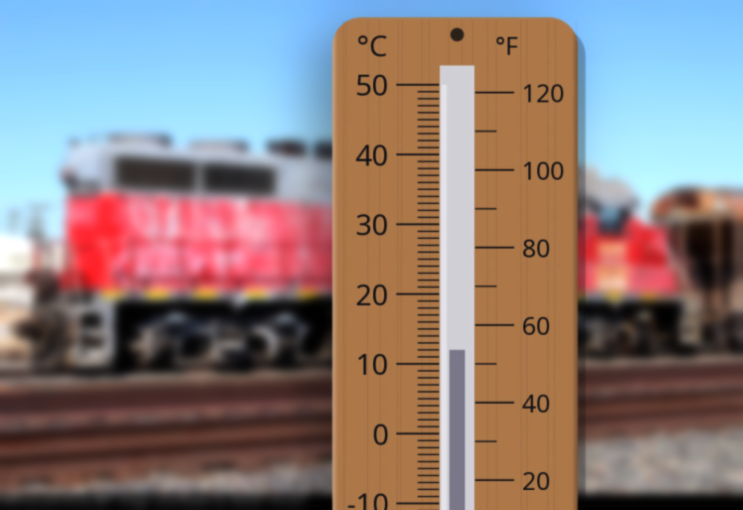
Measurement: 12
